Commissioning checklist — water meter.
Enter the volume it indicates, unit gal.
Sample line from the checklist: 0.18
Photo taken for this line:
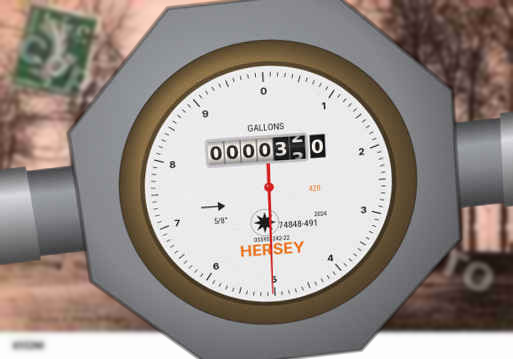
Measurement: 325.0
